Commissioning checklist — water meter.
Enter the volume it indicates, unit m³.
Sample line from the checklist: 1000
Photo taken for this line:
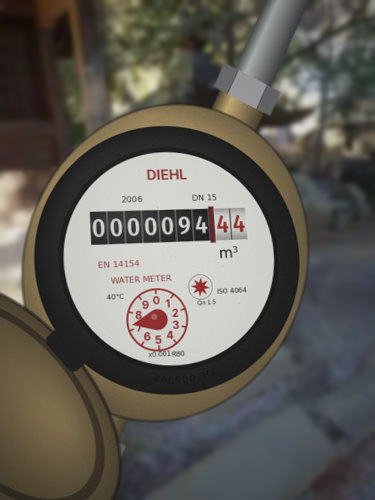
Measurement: 94.447
